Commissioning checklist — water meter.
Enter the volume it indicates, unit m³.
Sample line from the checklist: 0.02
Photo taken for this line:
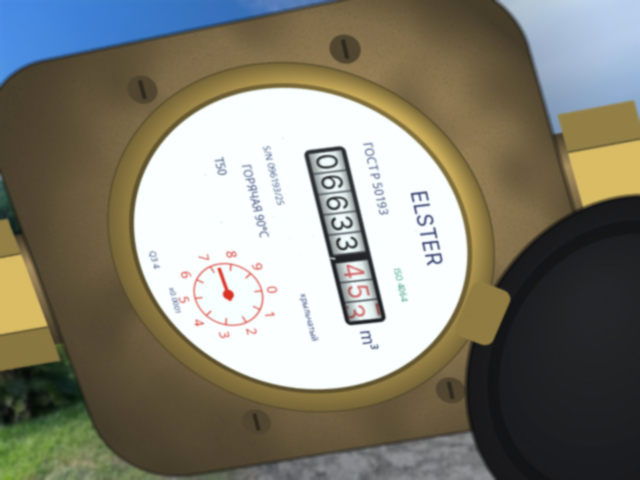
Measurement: 6633.4527
